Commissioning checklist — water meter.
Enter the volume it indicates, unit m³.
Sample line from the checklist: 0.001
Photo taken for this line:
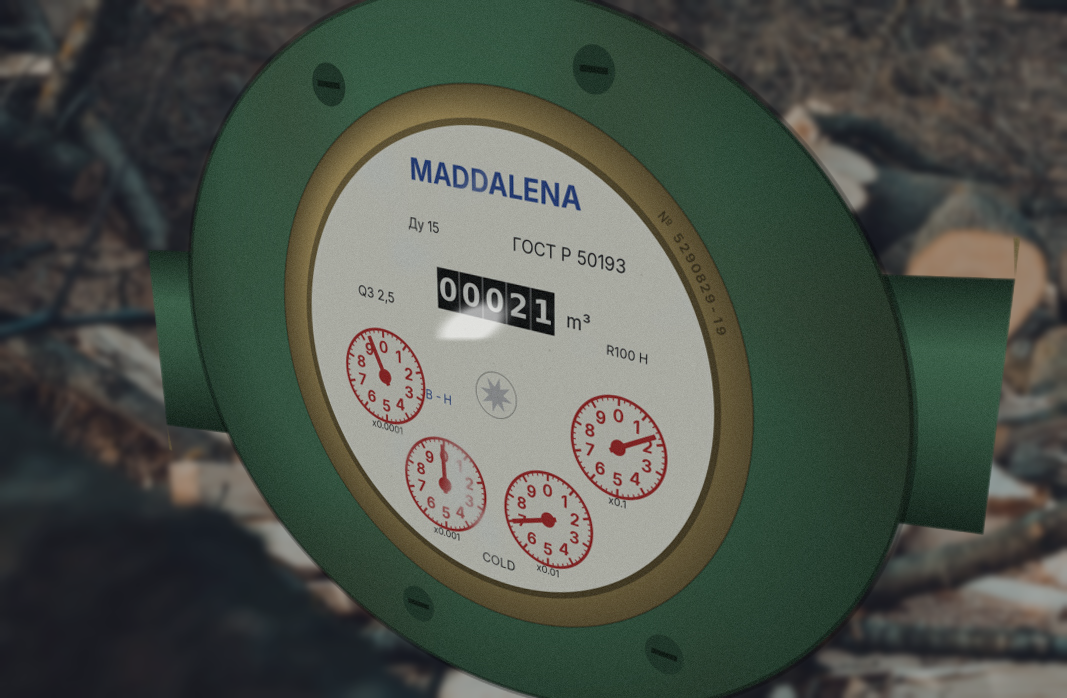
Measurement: 21.1699
